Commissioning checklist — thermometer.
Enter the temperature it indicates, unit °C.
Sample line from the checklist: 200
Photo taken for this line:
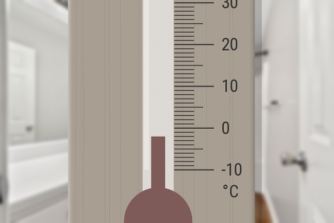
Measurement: -2
